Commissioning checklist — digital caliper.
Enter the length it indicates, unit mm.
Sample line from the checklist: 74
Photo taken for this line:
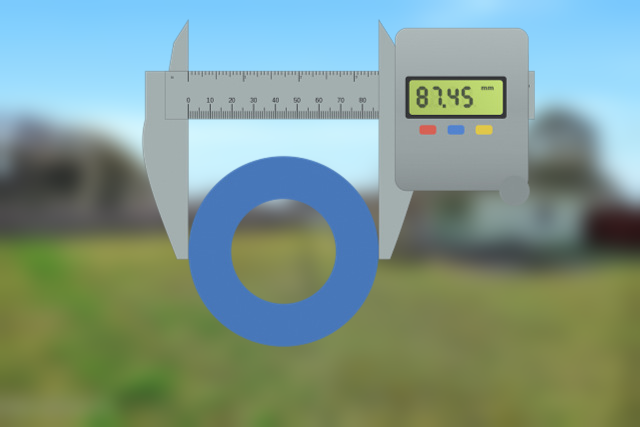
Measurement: 87.45
